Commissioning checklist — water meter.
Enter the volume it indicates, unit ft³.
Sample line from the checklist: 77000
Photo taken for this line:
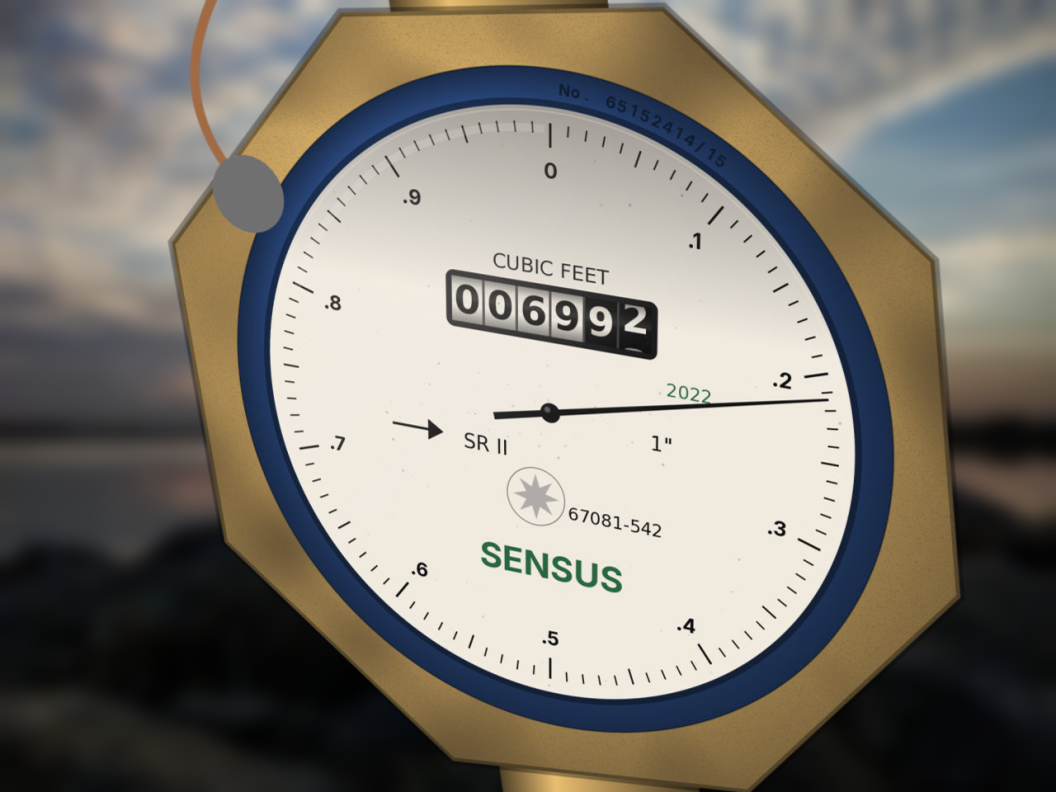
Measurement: 6992.21
